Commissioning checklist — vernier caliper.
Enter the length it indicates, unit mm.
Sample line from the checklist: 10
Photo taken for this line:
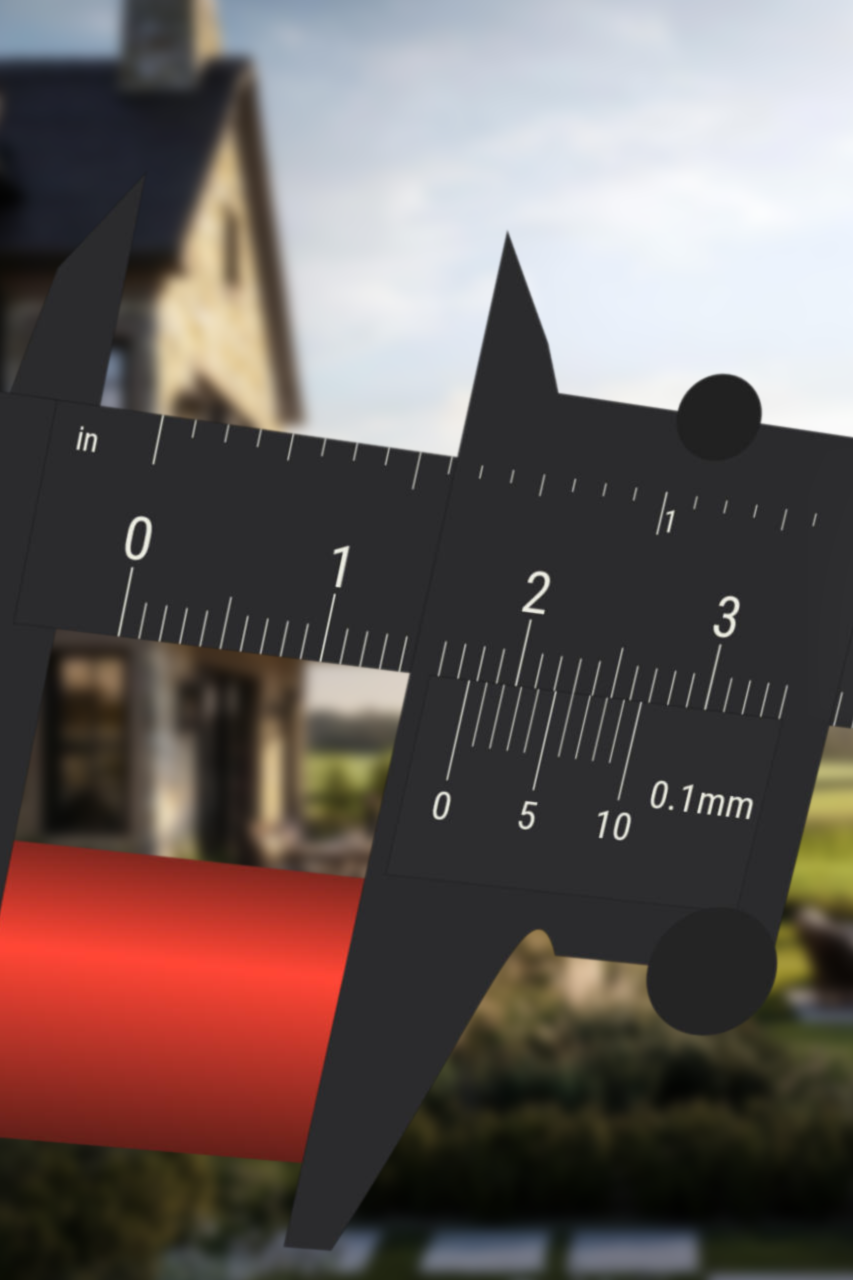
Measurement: 17.6
